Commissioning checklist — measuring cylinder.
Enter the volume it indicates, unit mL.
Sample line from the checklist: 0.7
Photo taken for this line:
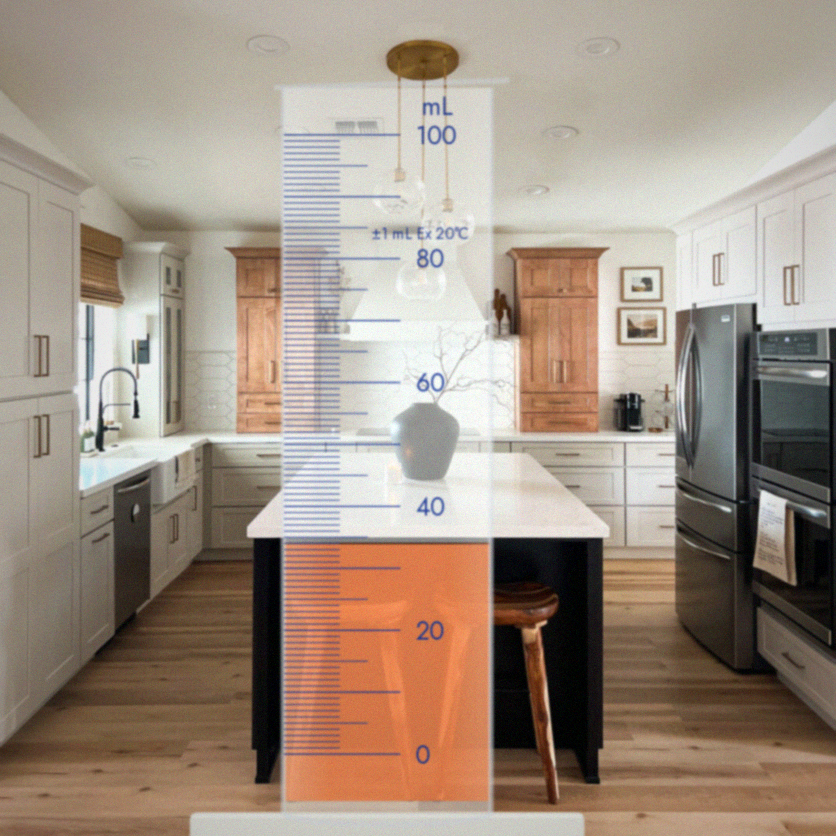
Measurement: 34
